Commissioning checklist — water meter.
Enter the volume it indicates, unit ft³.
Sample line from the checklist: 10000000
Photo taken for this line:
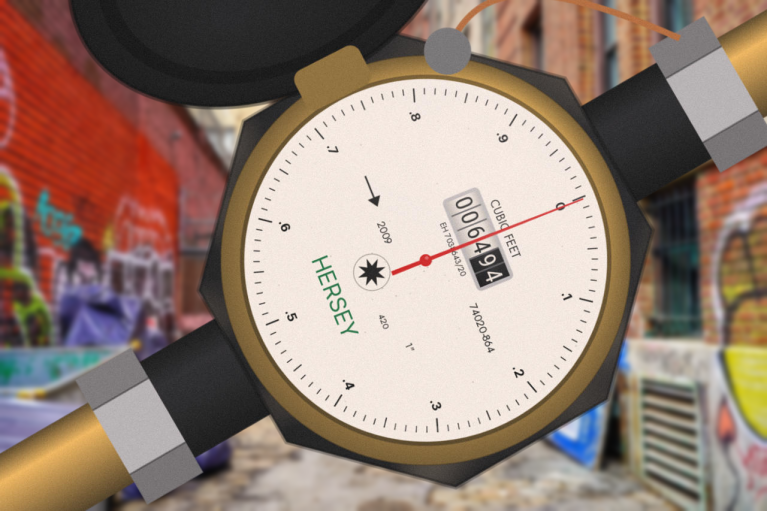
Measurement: 6494.00
